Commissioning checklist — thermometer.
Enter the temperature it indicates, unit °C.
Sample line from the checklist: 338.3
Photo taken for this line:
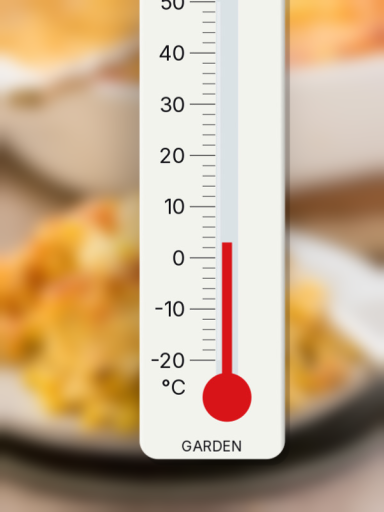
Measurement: 3
